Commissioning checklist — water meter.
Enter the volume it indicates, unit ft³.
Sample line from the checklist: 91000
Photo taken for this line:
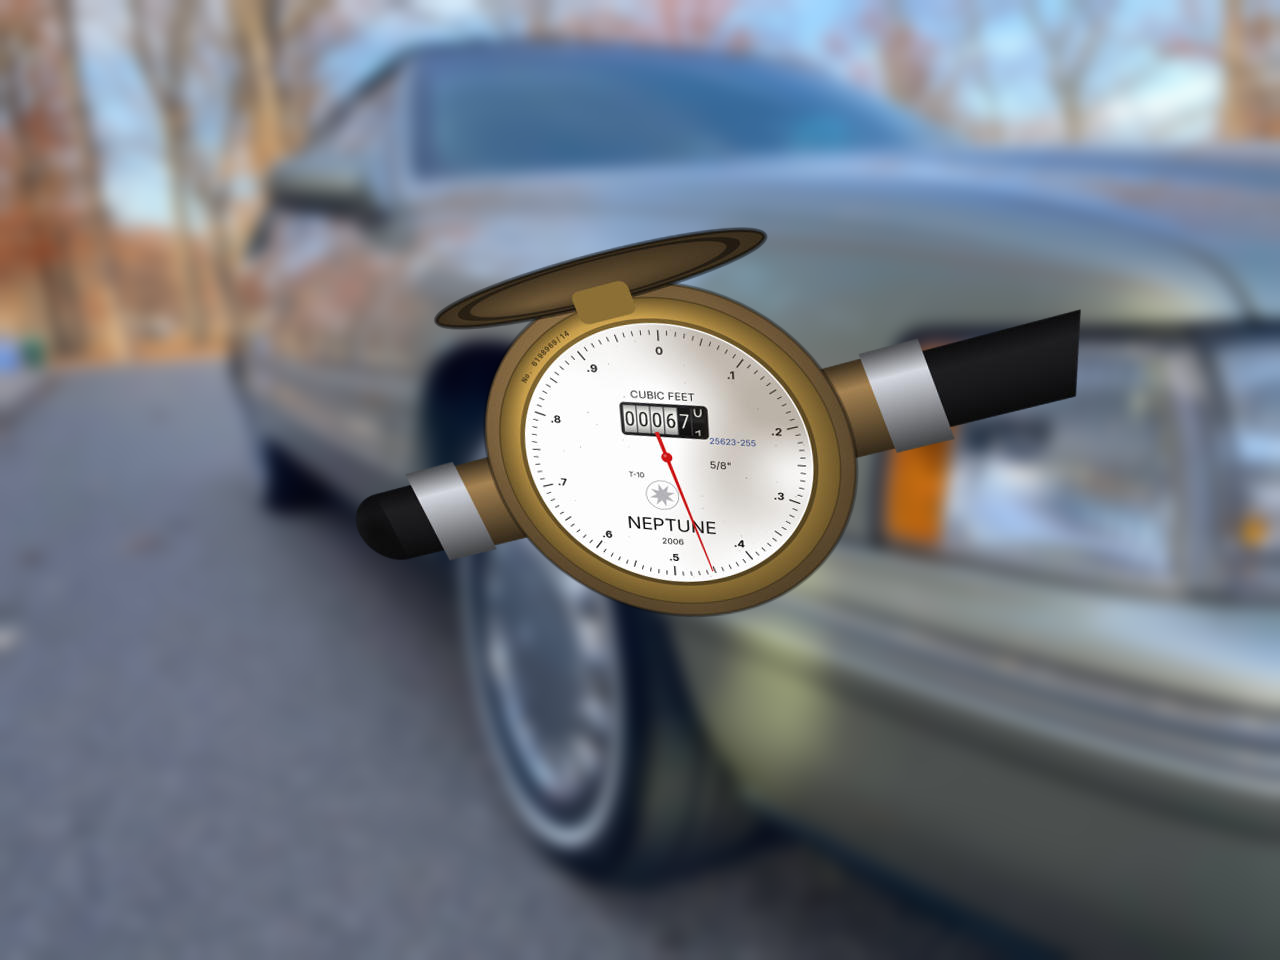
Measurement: 670.45
